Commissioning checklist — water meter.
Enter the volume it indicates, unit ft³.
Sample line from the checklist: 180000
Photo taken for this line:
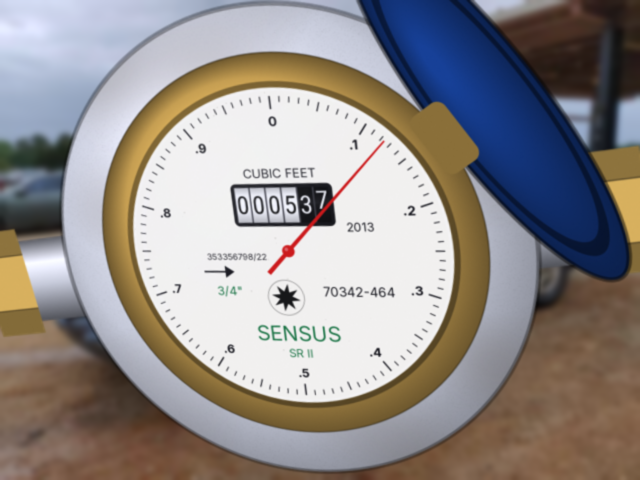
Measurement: 537.12
